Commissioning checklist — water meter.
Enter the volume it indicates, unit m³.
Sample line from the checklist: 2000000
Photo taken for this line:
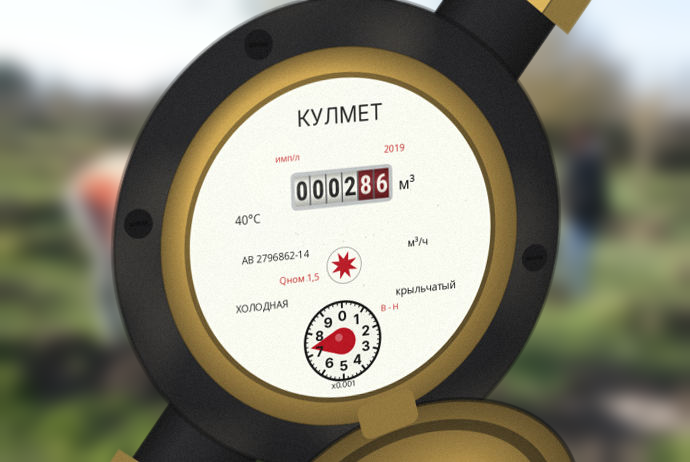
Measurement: 2.867
